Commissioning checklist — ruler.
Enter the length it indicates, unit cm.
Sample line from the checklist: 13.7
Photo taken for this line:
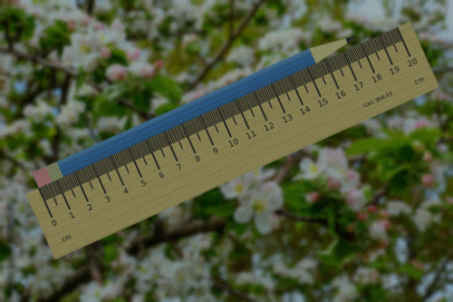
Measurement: 18
